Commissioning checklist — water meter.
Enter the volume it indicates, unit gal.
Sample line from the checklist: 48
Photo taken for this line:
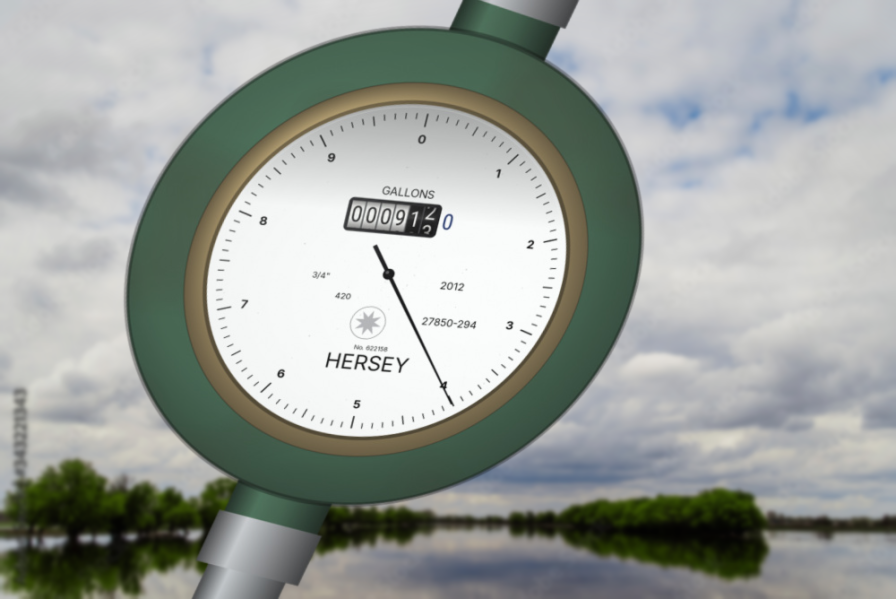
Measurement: 9124.0
